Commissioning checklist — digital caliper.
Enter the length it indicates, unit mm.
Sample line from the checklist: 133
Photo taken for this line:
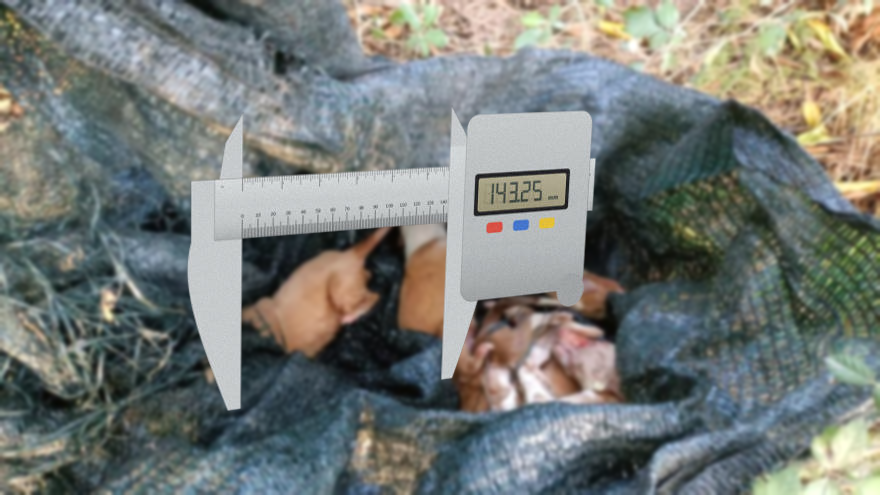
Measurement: 143.25
